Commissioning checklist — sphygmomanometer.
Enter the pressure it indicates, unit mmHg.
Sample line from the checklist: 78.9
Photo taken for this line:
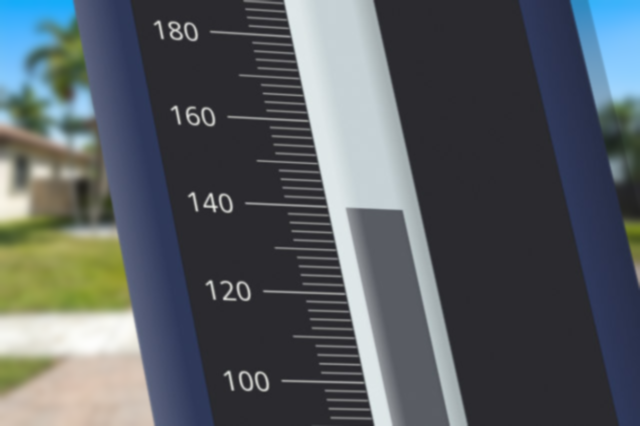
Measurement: 140
